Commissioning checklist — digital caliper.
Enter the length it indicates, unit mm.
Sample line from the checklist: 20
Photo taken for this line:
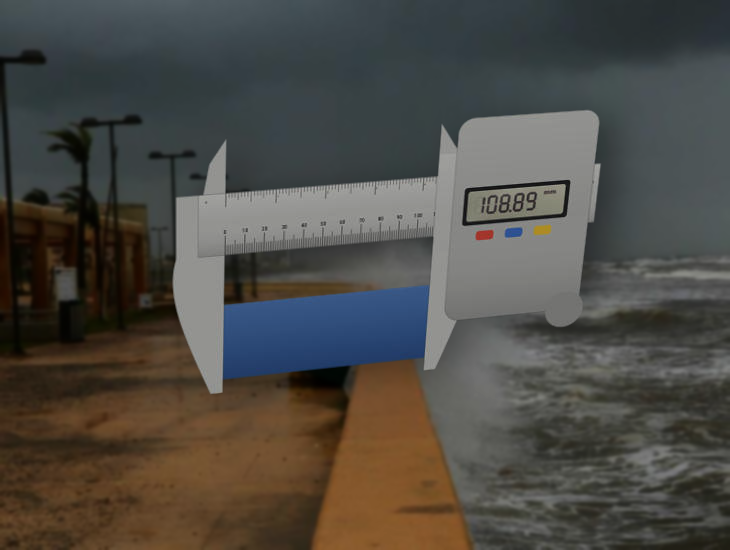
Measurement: 108.89
